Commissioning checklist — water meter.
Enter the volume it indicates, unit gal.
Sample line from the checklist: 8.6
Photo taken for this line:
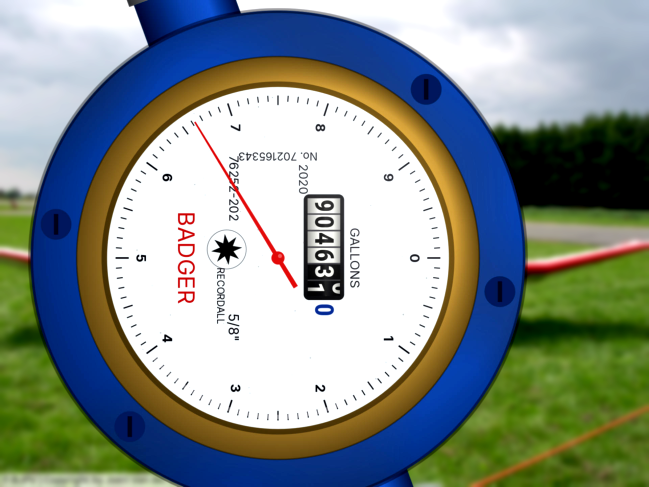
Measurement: 9046306.6
